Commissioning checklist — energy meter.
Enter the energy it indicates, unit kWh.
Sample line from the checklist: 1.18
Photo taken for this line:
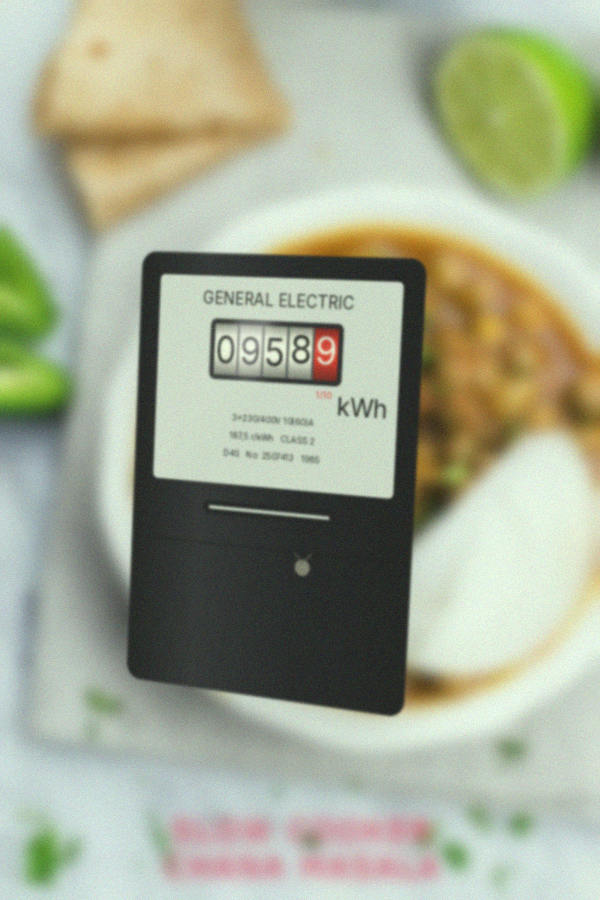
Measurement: 958.9
